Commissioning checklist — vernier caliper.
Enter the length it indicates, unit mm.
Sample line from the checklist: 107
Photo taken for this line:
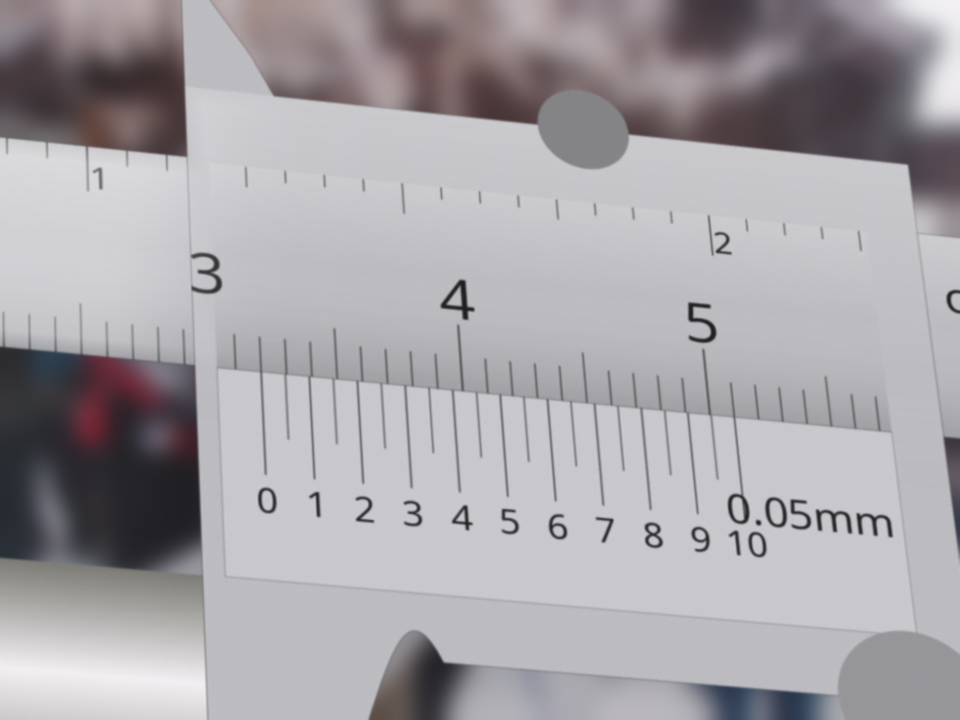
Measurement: 32.0
